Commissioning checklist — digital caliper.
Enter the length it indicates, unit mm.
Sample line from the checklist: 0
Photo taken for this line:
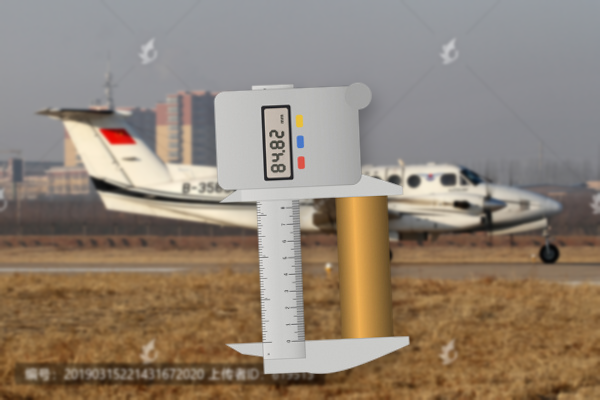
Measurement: 84.82
